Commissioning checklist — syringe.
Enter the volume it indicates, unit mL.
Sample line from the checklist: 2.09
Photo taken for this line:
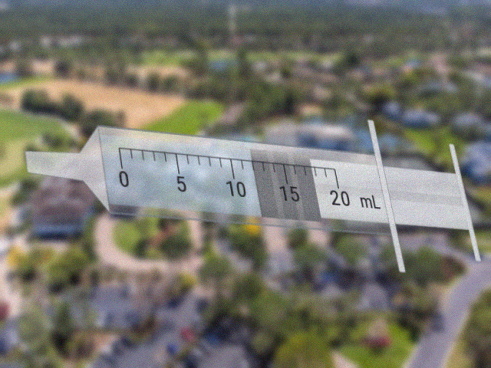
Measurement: 12
